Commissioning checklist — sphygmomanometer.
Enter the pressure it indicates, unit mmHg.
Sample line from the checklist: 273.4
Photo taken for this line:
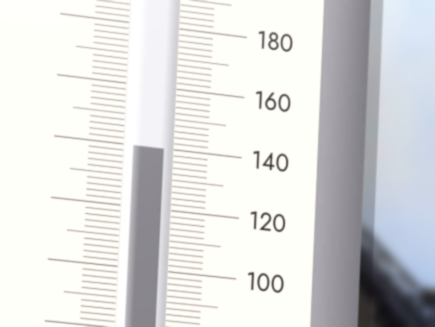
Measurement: 140
